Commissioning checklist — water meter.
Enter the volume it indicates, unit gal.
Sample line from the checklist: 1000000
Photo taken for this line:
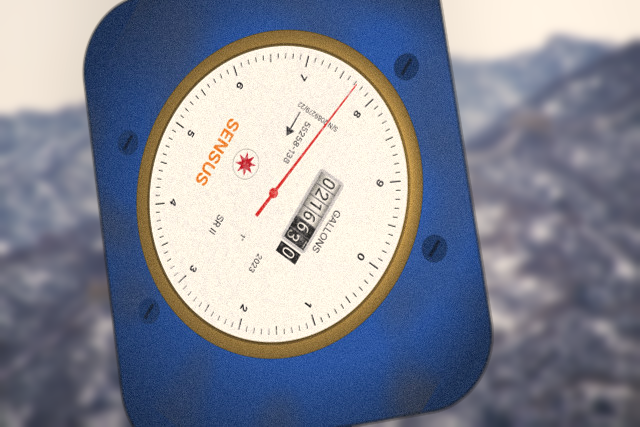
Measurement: 216627.7
